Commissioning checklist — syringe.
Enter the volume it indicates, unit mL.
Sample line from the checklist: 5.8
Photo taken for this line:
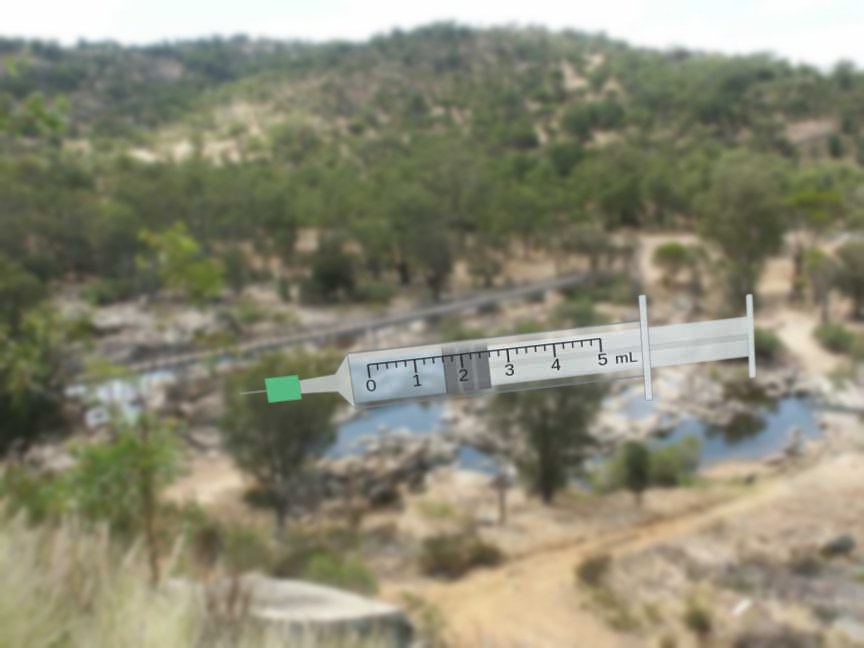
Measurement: 1.6
